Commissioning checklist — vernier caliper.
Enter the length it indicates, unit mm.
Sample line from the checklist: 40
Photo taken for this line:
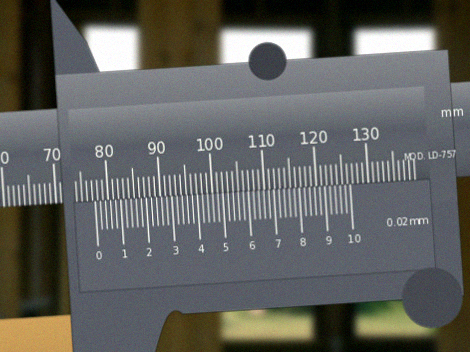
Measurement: 77.5
